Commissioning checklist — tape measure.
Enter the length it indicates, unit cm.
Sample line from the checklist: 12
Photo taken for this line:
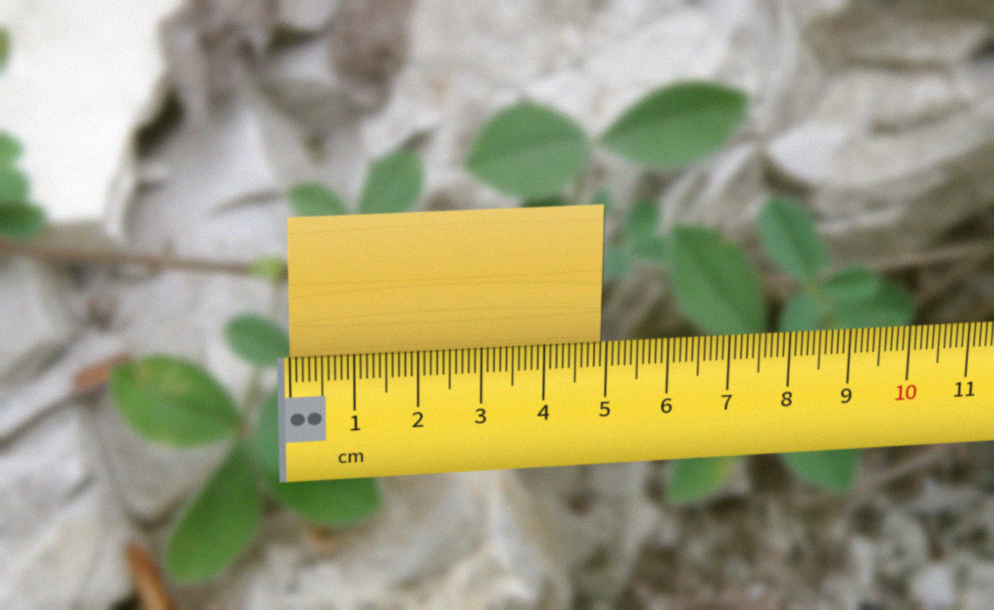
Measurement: 4.9
